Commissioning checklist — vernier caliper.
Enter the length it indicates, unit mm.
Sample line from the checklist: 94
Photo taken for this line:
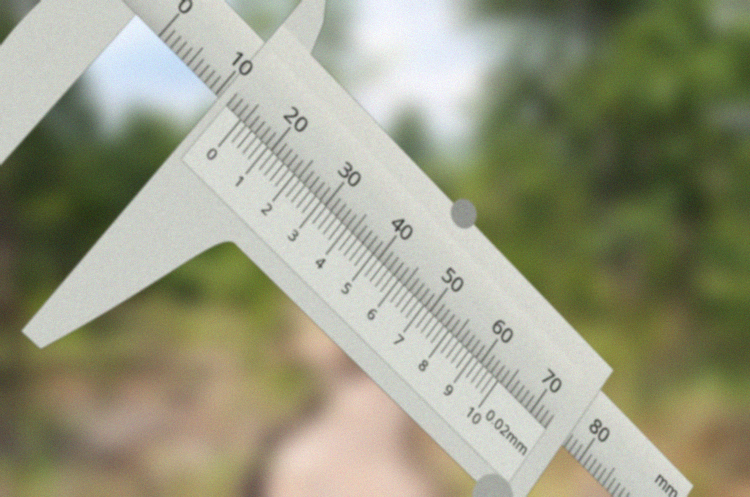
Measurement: 14.5
